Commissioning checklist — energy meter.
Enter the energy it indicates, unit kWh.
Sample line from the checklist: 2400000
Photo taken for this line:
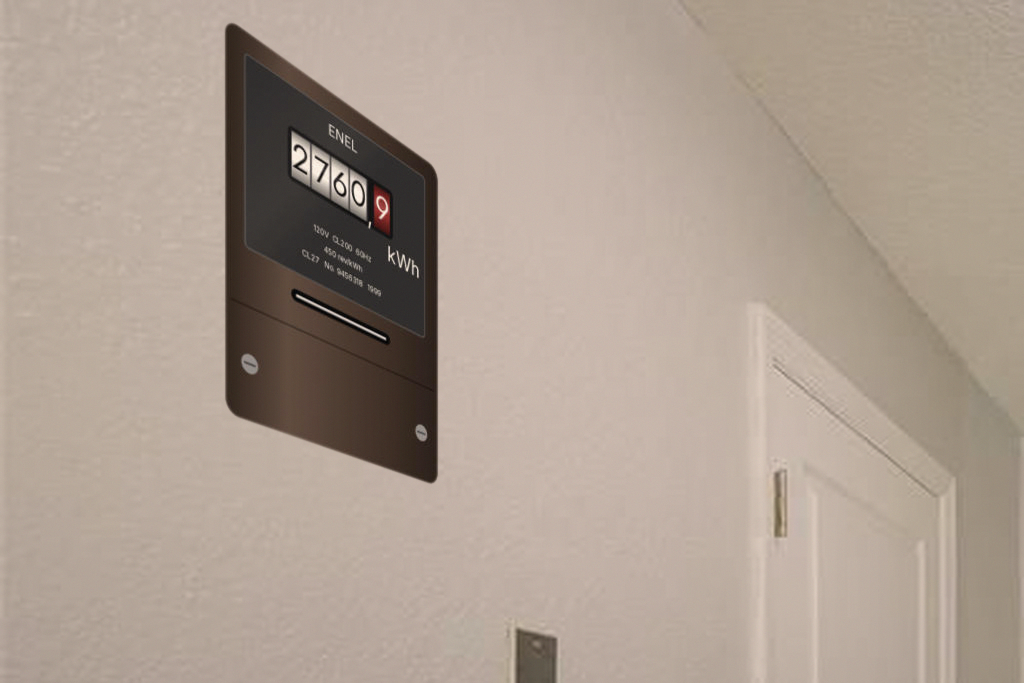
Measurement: 2760.9
